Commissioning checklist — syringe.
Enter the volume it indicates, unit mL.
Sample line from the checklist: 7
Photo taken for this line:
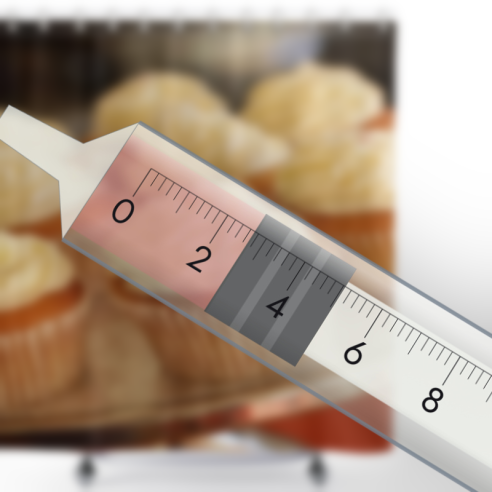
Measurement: 2.7
